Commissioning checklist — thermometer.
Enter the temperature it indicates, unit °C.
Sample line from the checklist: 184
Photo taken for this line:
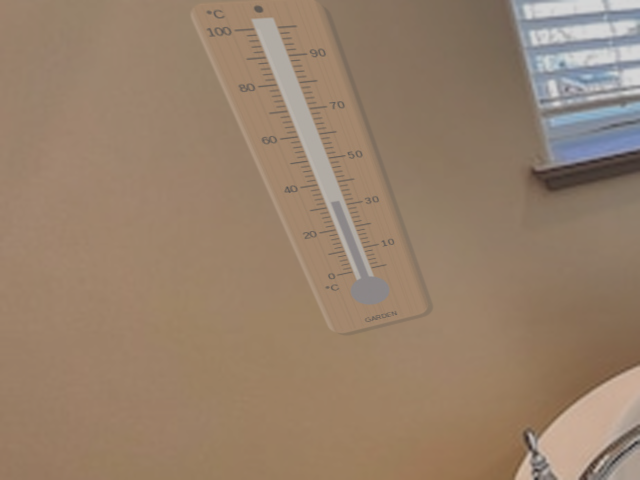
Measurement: 32
